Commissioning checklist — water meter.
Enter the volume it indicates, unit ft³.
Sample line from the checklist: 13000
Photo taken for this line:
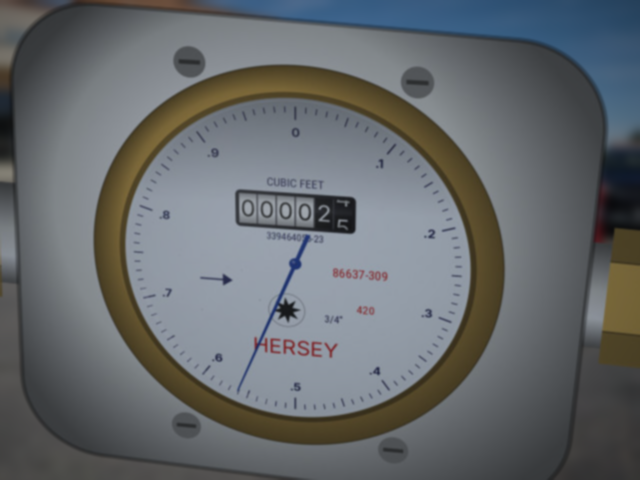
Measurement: 24.56
